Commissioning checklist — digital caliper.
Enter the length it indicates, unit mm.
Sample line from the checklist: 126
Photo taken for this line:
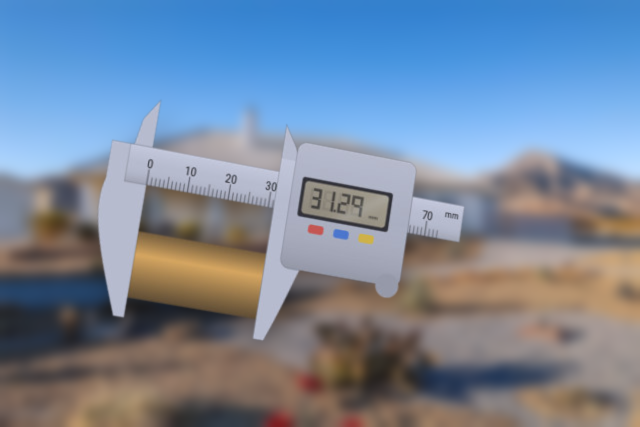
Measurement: 31.29
